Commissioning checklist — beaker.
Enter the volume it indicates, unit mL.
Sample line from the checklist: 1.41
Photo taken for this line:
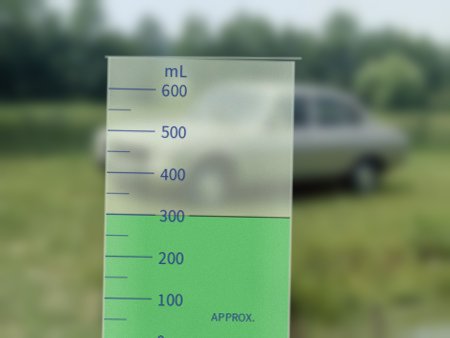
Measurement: 300
